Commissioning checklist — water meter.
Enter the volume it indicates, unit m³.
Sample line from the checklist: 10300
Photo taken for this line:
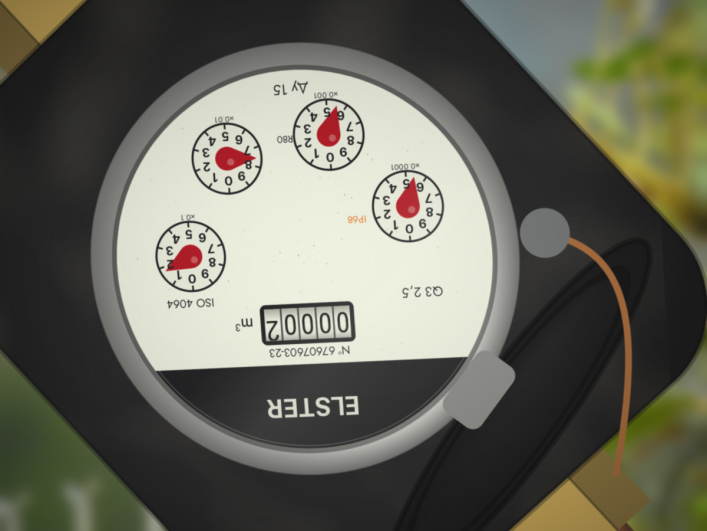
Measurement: 2.1755
